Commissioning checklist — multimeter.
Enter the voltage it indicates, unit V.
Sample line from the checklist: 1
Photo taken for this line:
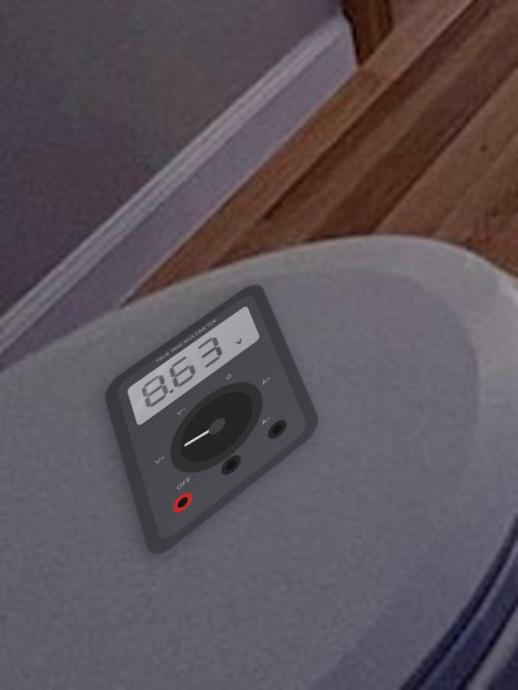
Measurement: 8.63
